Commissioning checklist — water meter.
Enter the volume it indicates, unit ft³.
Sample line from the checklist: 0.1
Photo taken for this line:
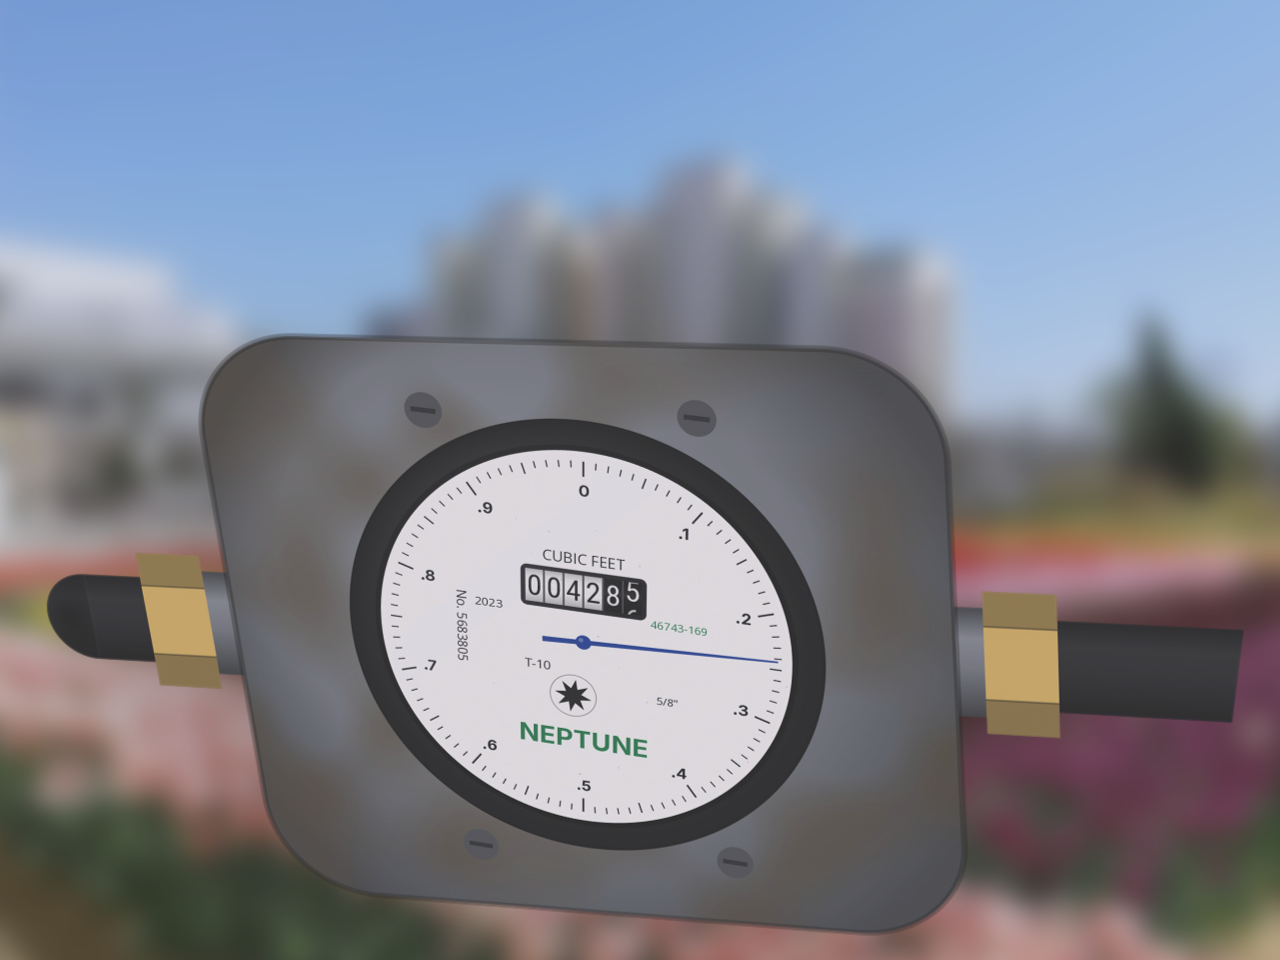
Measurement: 4285.24
